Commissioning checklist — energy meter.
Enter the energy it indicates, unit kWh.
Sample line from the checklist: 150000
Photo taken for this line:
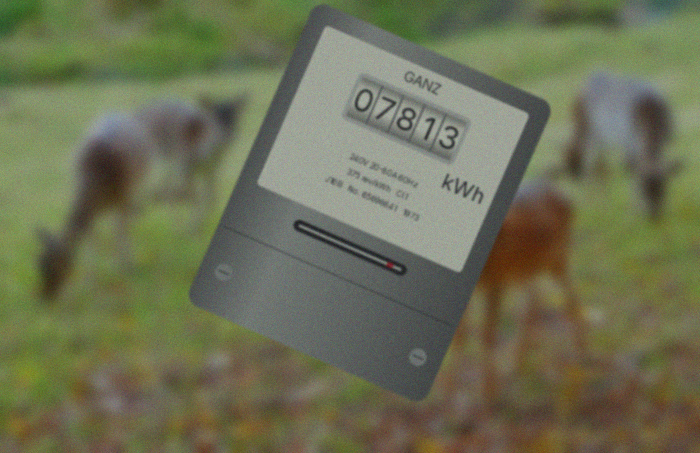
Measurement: 7813
